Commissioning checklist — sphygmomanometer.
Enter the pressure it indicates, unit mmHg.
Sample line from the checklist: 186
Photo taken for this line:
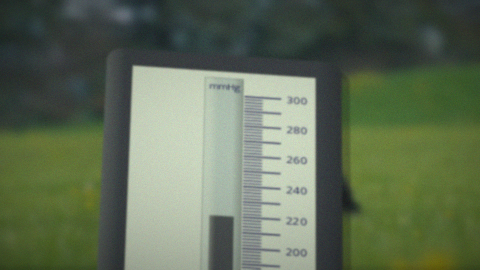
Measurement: 220
